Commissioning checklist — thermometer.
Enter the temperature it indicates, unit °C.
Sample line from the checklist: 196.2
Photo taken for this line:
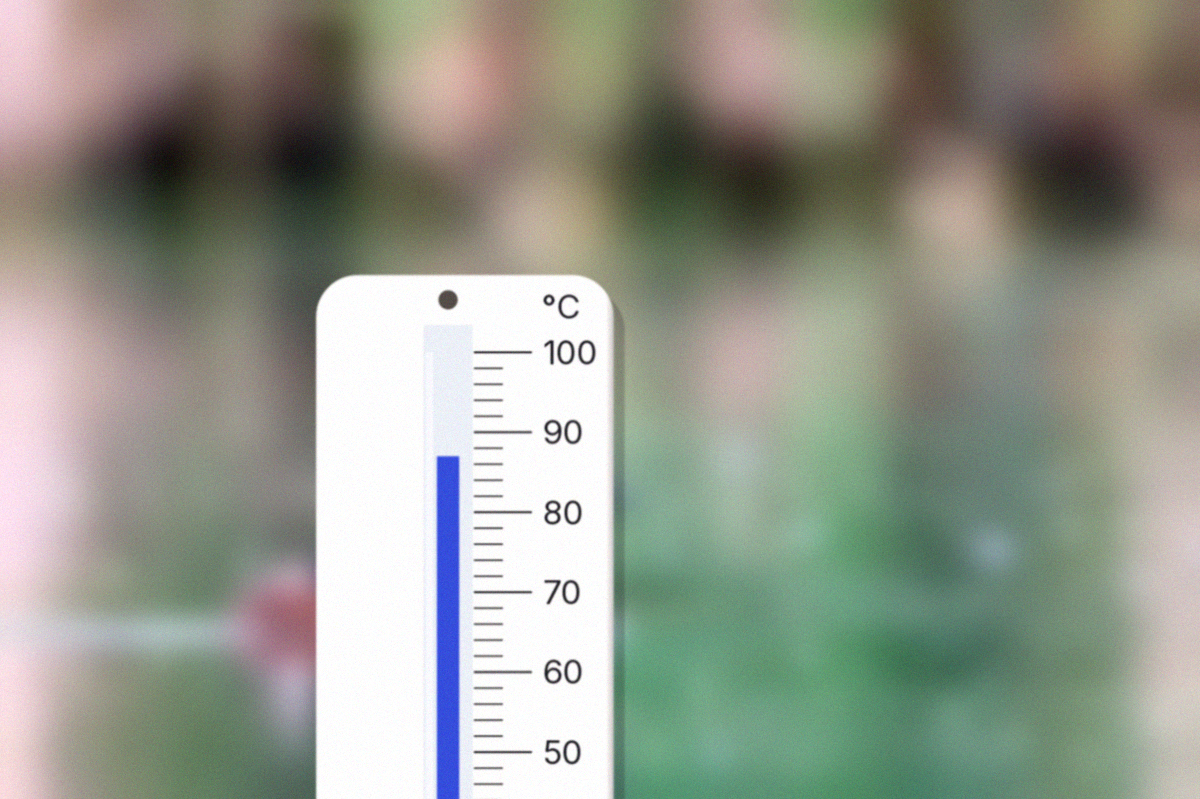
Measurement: 87
